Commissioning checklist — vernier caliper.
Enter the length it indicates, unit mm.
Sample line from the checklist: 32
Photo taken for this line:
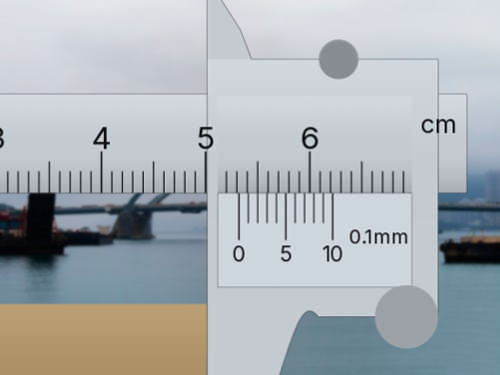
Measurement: 53.2
